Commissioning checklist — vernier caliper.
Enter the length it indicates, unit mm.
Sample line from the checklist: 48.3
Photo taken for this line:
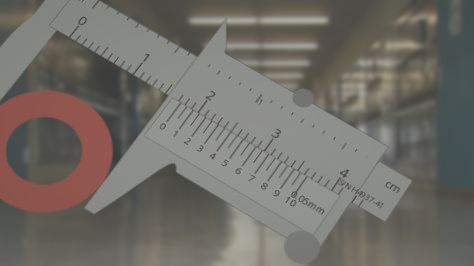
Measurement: 17.4
